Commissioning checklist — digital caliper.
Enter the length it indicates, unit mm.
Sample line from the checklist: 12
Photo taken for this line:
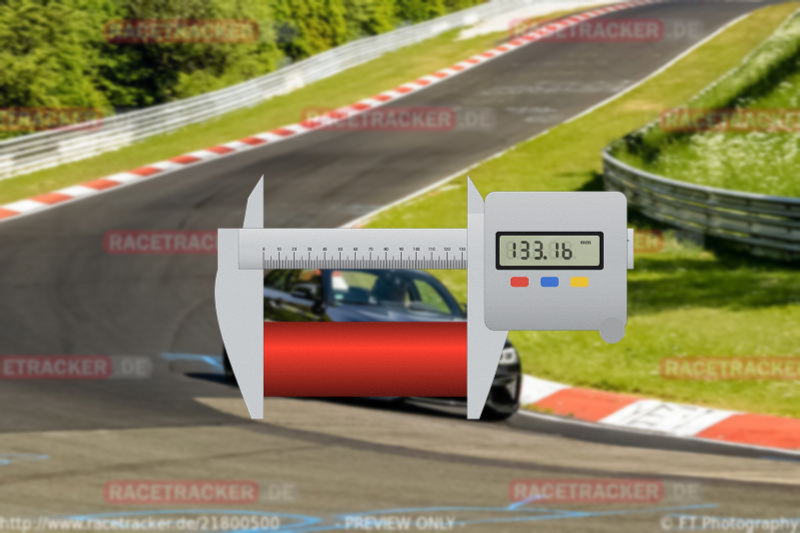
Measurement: 133.16
